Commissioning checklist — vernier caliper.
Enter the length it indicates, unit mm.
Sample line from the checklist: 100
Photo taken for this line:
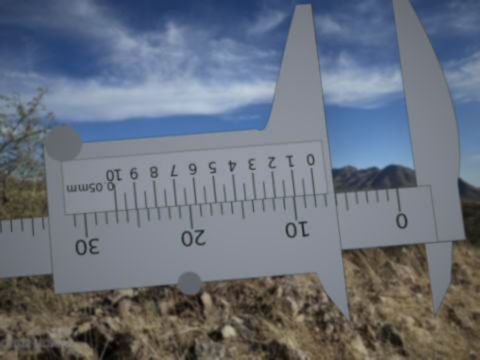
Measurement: 8.0
